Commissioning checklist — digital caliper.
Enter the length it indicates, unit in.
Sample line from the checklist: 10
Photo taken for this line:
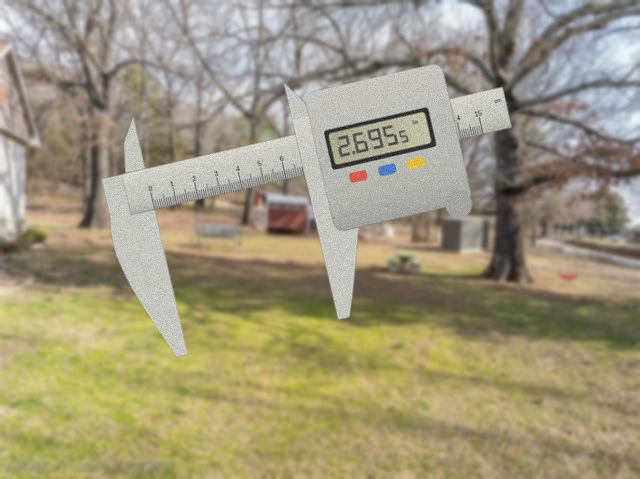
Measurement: 2.6955
